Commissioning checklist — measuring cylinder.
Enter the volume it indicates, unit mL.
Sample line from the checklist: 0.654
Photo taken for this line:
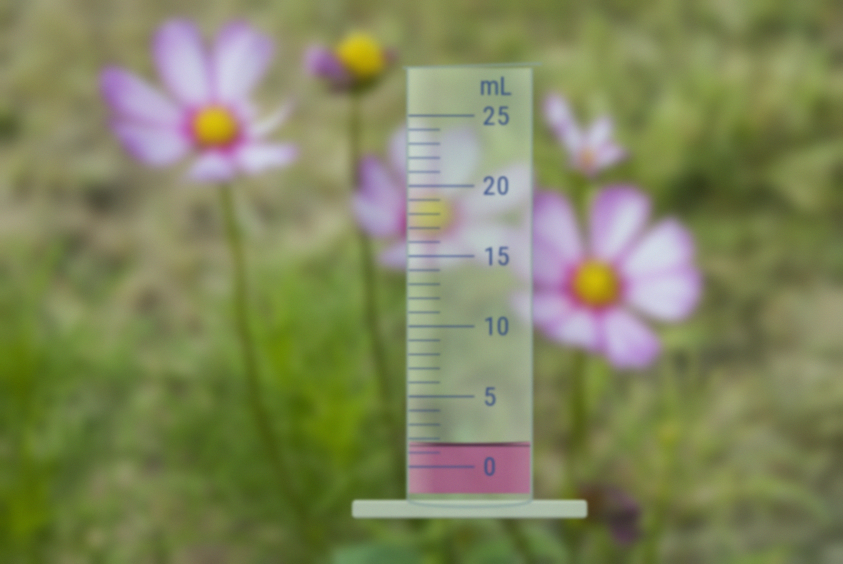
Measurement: 1.5
